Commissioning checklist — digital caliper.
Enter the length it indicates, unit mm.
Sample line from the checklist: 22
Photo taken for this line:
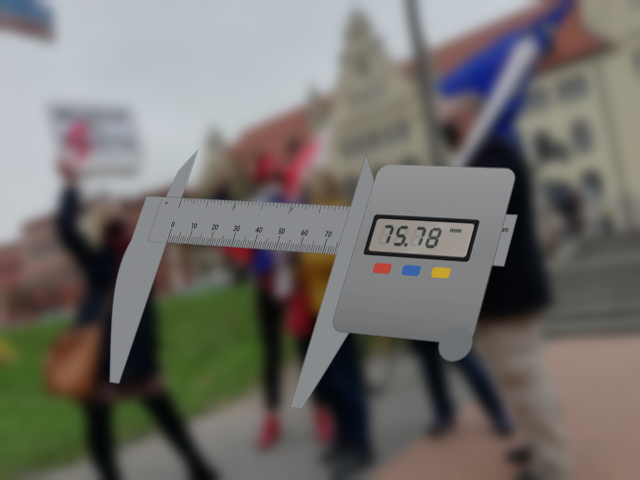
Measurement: 75.78
